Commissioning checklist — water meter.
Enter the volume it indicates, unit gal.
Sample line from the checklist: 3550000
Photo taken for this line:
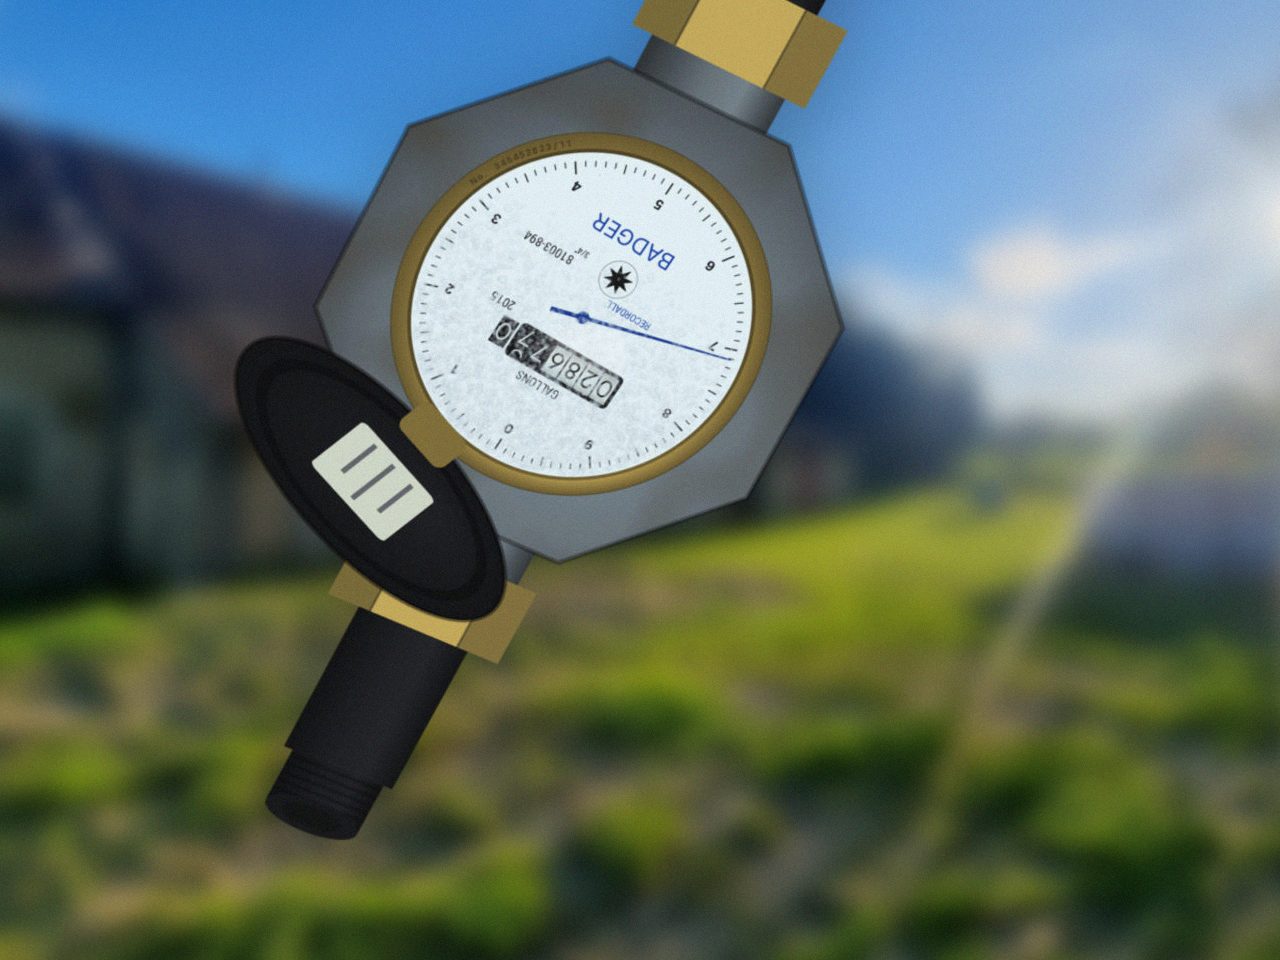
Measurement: 286767.1
